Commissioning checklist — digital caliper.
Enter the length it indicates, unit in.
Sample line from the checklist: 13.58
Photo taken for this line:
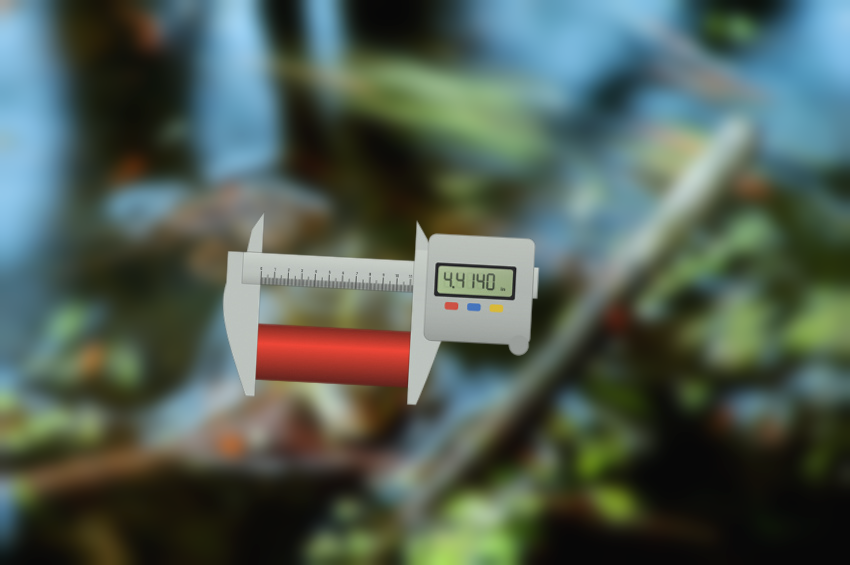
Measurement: 4.4140
